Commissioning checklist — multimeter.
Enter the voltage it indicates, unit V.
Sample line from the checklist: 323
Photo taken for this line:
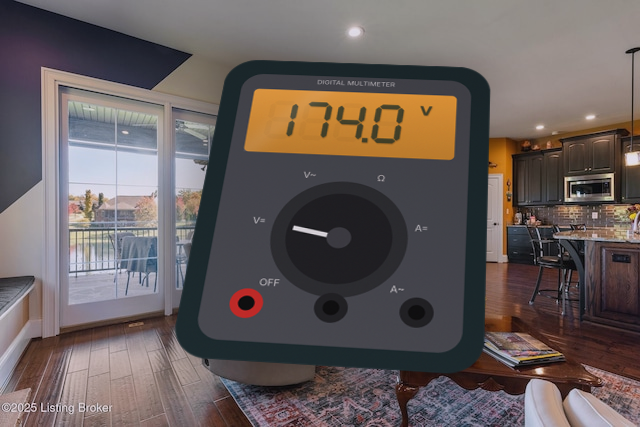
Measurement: 174.0
